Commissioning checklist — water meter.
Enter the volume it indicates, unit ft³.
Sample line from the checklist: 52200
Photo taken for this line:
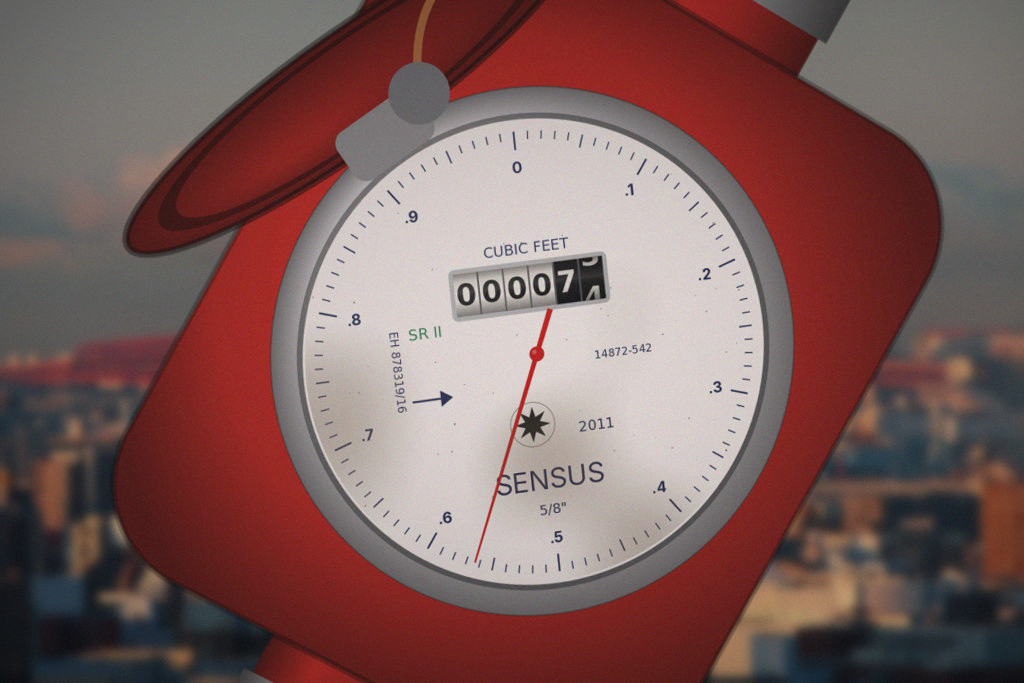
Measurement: 73.56
